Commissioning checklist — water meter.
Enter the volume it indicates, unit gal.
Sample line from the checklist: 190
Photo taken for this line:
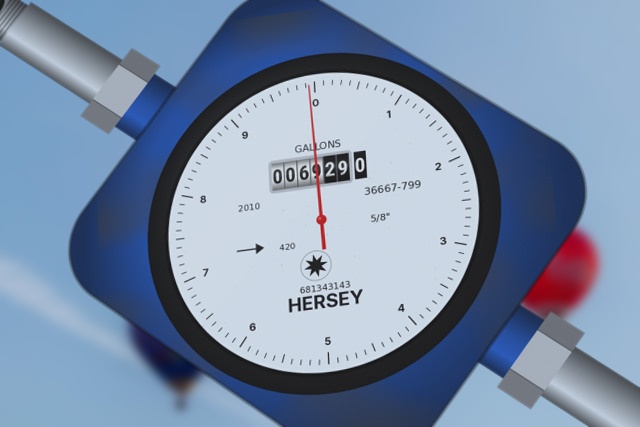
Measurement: 69289.9
